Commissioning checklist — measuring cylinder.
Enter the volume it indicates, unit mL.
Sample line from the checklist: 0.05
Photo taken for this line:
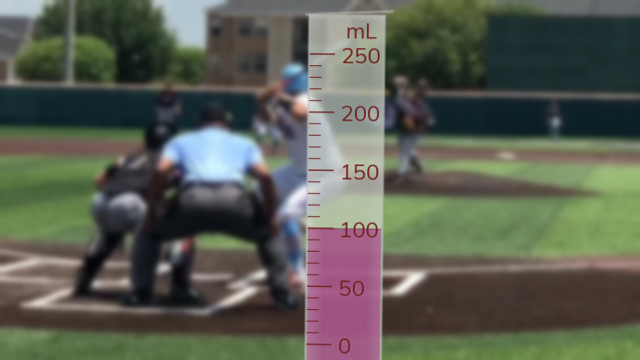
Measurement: 100
